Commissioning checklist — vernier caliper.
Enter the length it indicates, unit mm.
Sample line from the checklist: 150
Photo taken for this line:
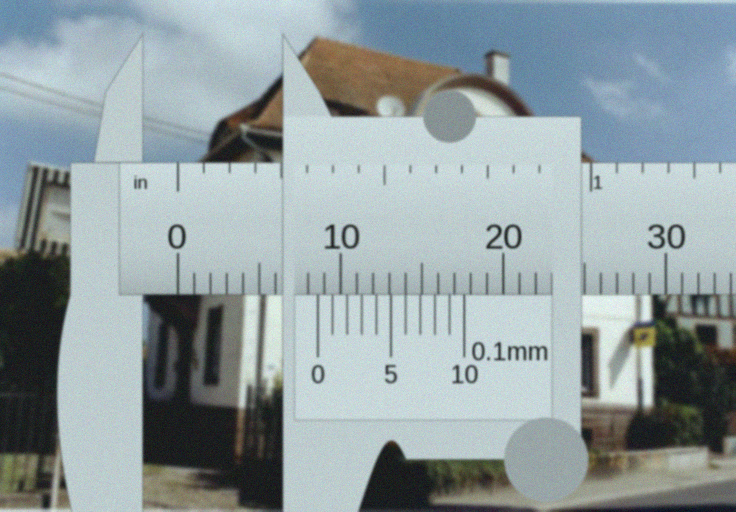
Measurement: 8.6
